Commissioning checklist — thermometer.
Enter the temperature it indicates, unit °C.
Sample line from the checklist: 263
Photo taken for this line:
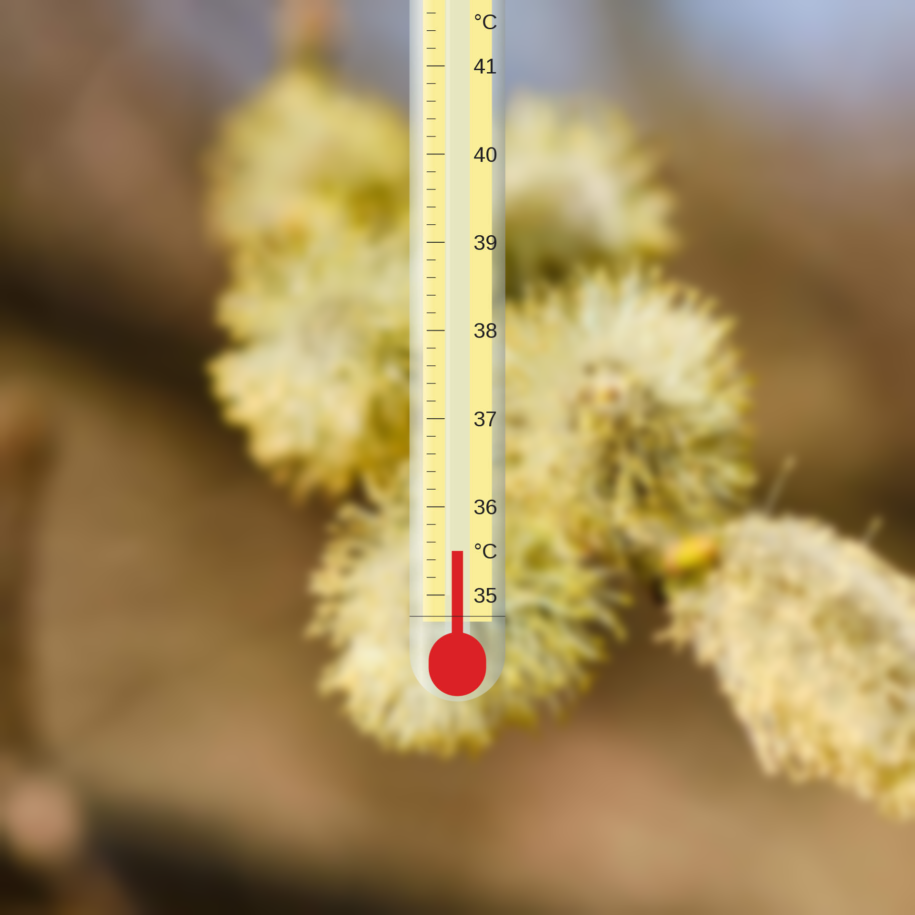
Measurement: 35.5
